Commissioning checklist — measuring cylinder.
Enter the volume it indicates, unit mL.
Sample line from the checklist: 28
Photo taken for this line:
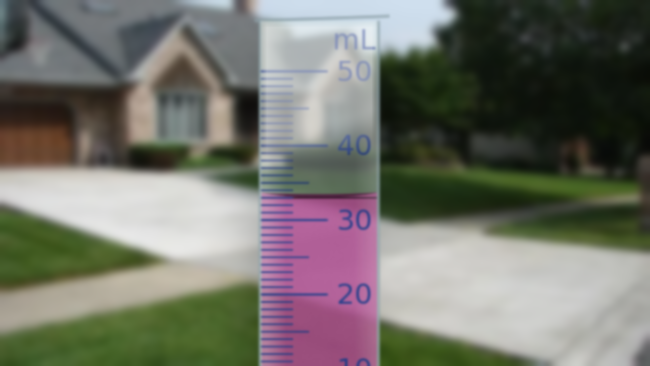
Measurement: 33
